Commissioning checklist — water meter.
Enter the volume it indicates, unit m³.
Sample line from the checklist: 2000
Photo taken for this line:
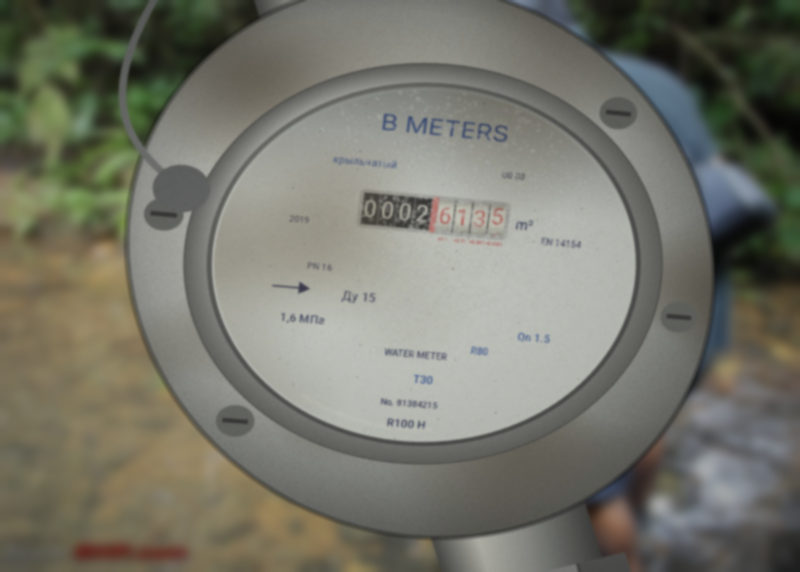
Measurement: 2.6135
